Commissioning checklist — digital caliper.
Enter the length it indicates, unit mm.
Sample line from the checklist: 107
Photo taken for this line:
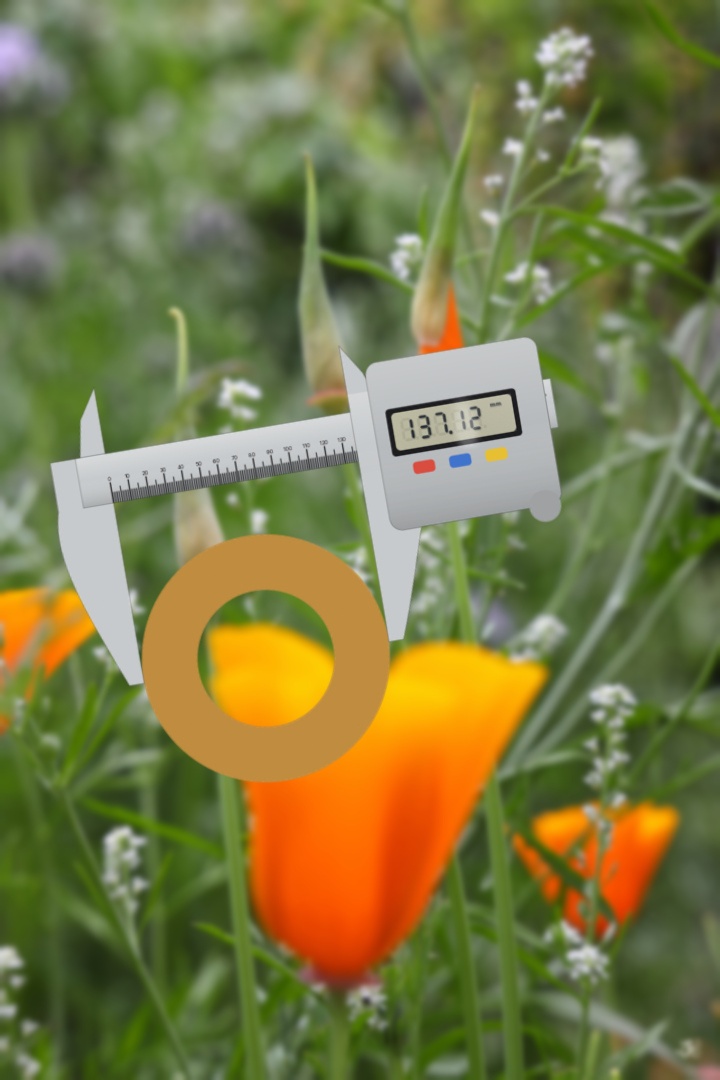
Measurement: 137.12
